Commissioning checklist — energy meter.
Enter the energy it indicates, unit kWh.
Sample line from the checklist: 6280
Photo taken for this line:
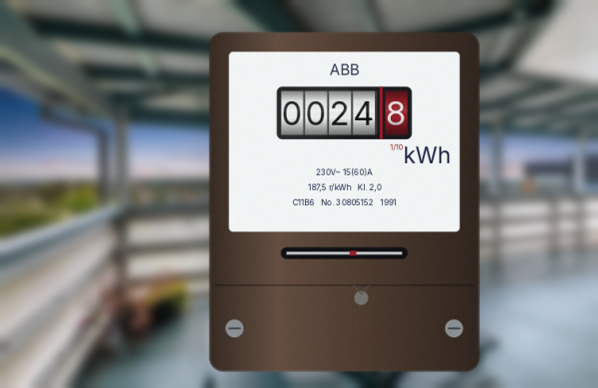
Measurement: 24.8
